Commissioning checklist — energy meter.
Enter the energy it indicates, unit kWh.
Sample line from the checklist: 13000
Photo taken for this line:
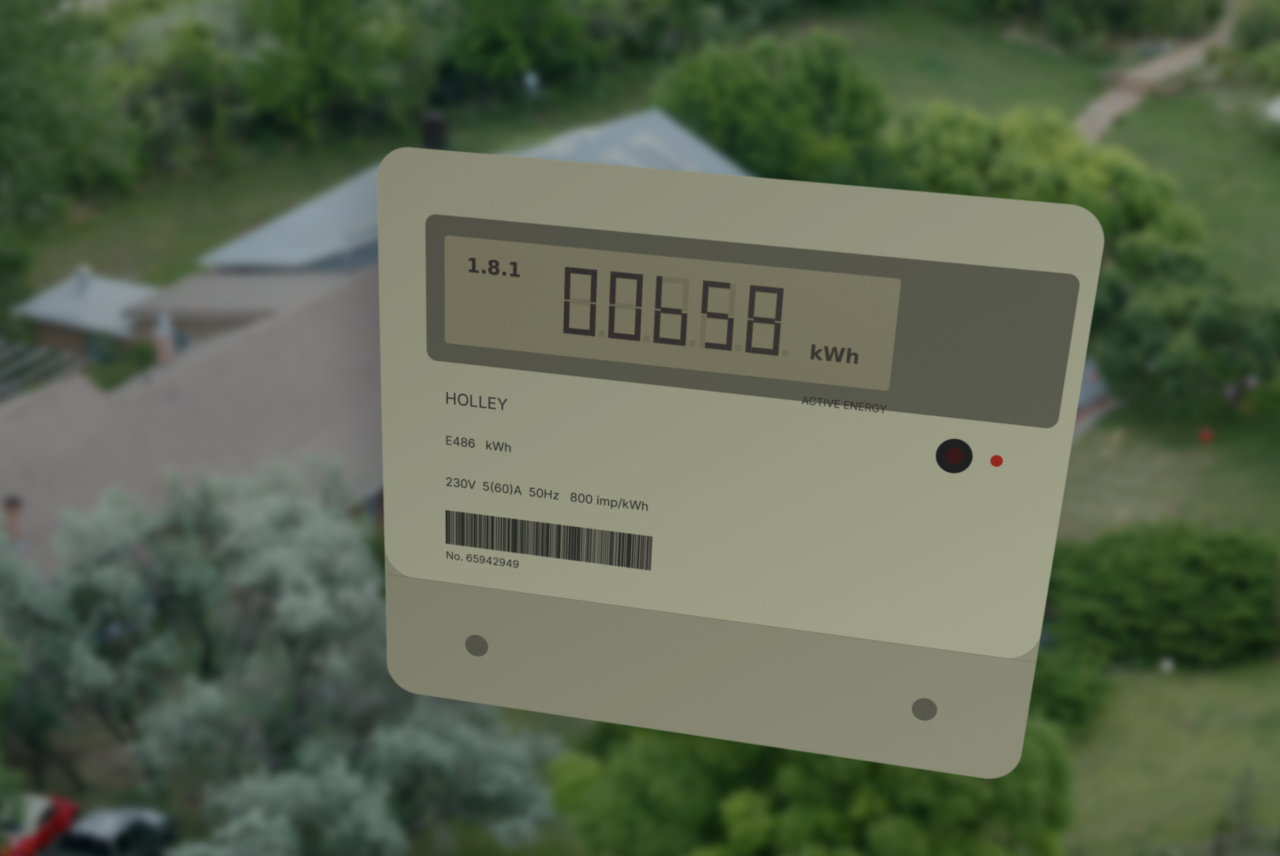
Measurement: 658
